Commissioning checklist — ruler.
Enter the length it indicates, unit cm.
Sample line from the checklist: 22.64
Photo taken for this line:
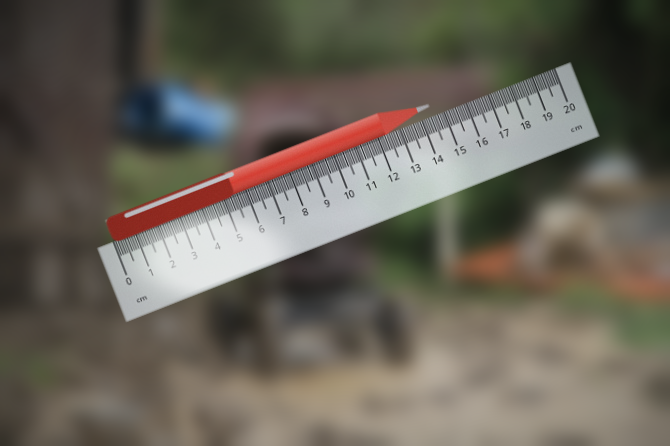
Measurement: 14.5
